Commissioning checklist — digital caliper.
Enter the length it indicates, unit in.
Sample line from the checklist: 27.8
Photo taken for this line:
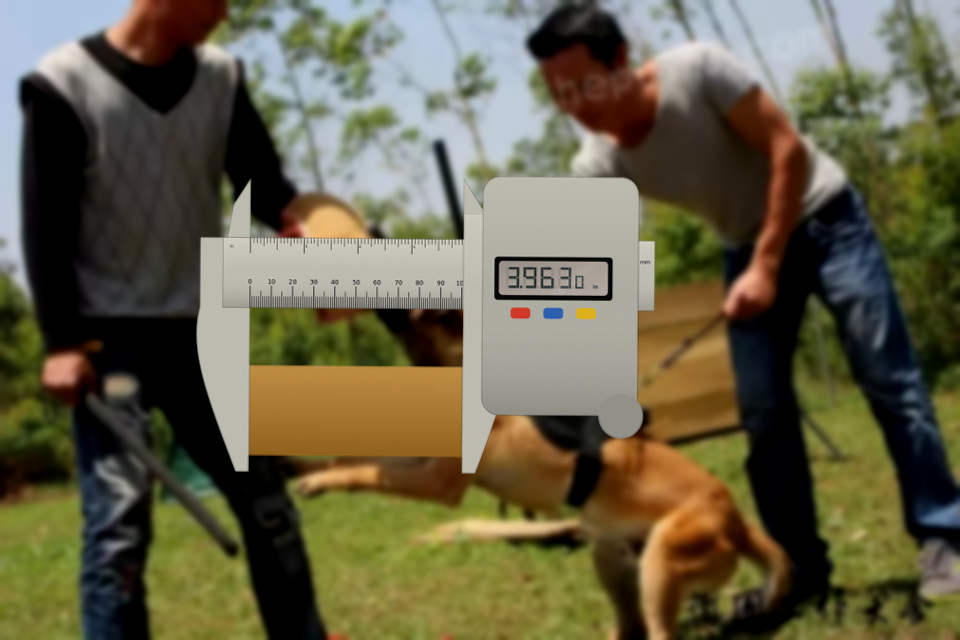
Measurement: 3.9630
